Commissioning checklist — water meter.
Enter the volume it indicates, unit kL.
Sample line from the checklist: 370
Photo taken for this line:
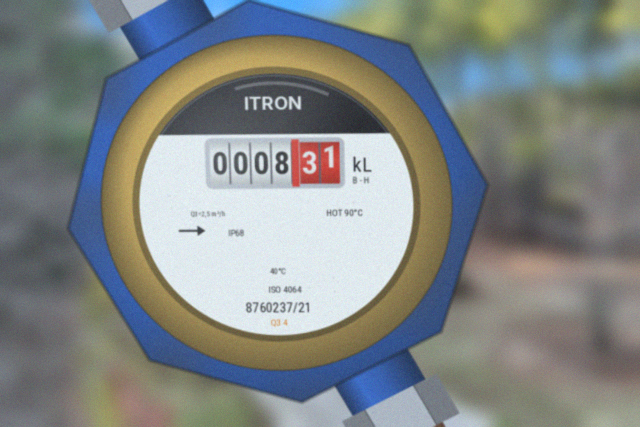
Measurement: 8.31
